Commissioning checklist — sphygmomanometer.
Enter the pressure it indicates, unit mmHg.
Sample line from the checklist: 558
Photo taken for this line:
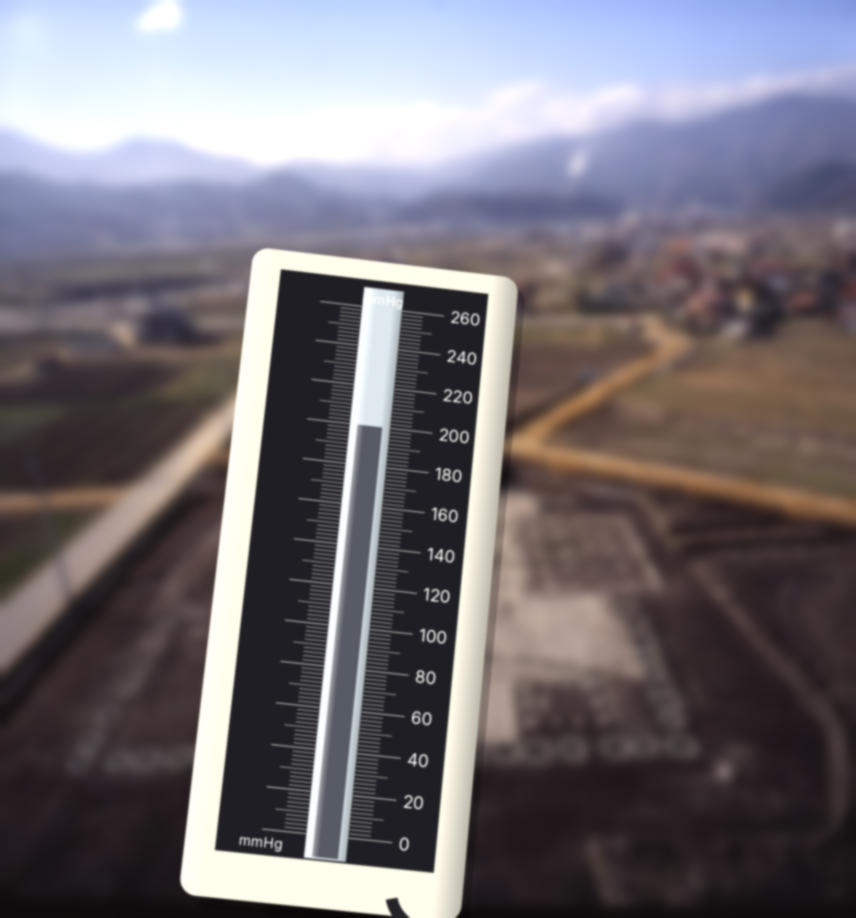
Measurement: 200
